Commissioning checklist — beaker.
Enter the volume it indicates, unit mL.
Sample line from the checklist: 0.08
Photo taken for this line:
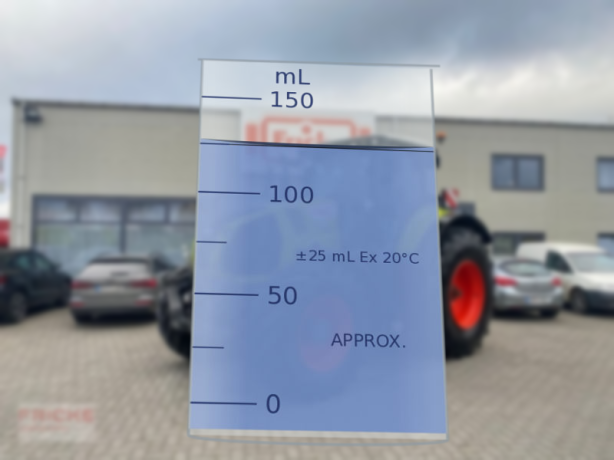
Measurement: 125
